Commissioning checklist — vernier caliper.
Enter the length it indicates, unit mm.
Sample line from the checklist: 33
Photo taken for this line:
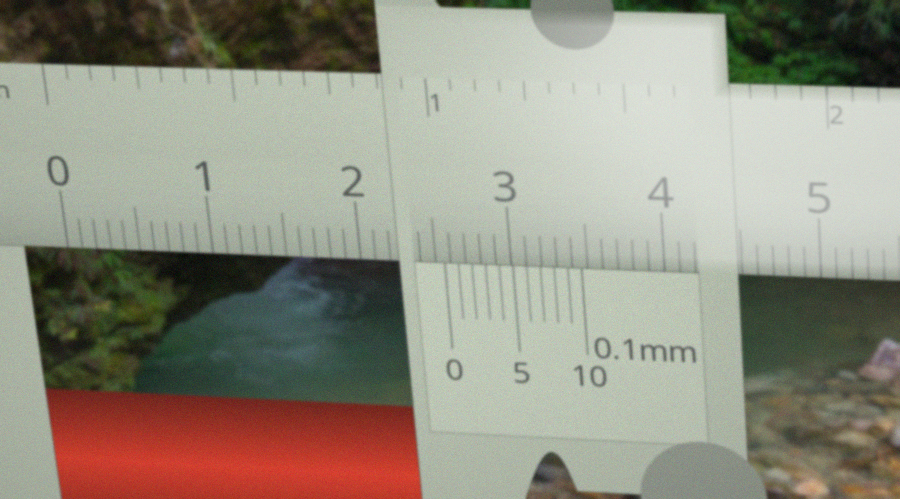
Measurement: 25.6
